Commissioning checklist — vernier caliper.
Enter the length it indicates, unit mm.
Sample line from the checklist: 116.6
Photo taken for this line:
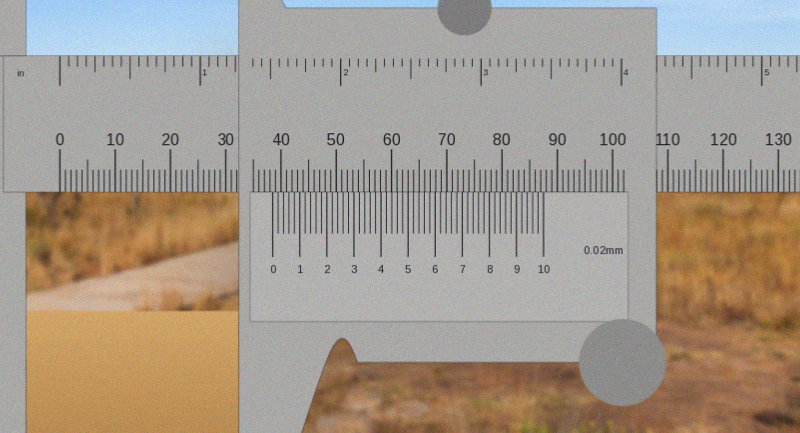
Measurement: 38.5
